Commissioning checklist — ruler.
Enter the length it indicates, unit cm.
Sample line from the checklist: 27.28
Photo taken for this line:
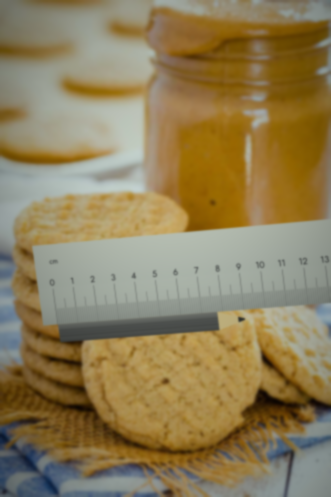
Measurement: 9
